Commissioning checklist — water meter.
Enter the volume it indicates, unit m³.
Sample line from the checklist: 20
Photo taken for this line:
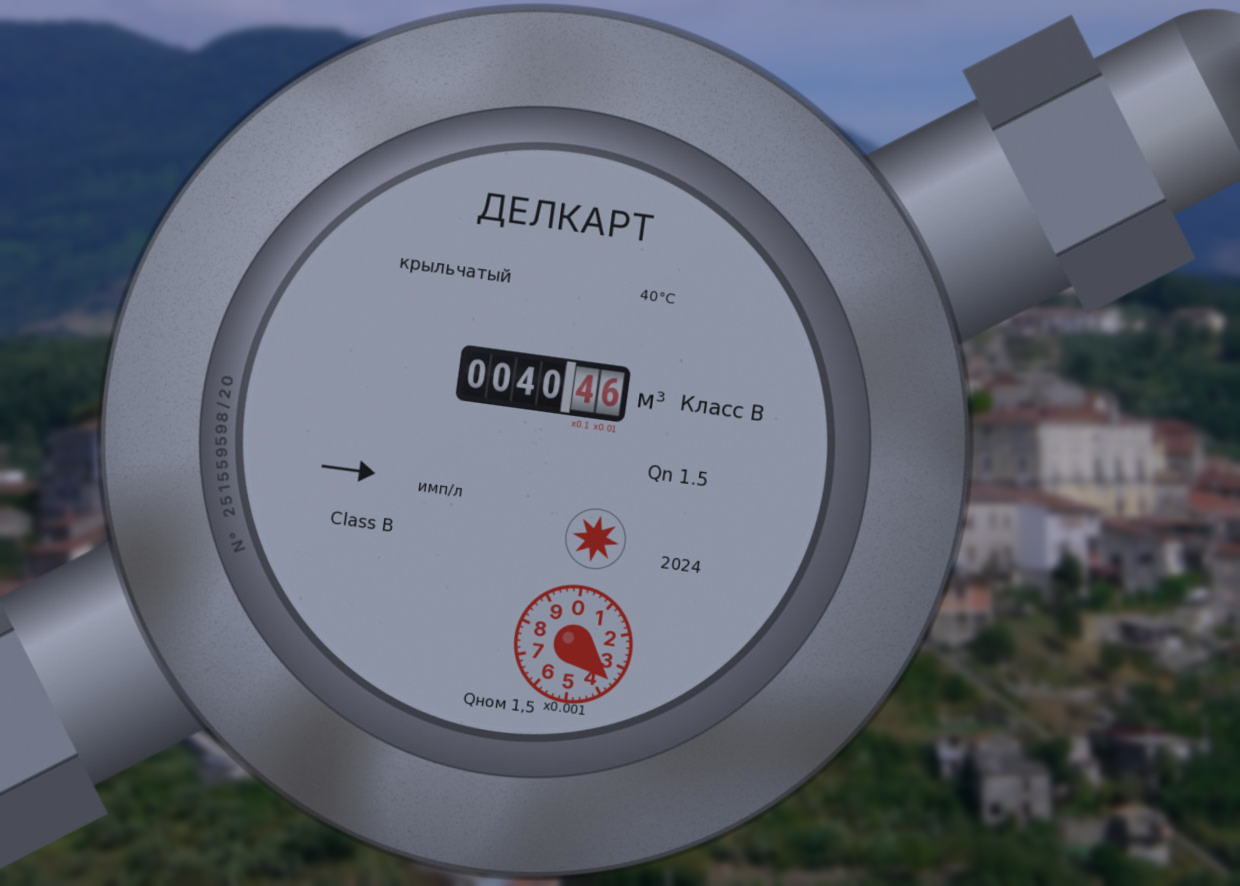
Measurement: 40.463
